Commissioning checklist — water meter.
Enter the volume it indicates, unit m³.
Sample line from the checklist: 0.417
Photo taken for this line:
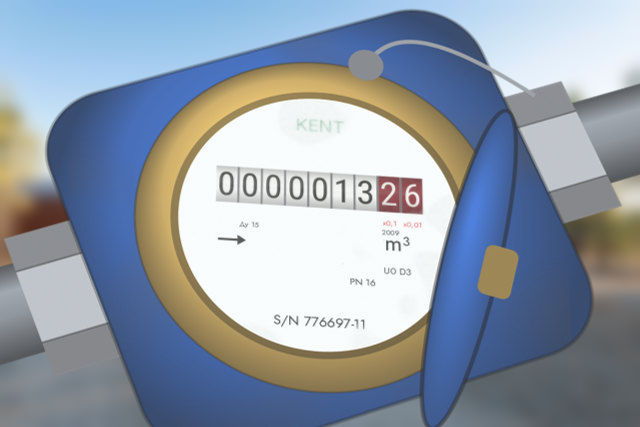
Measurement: 13.26
